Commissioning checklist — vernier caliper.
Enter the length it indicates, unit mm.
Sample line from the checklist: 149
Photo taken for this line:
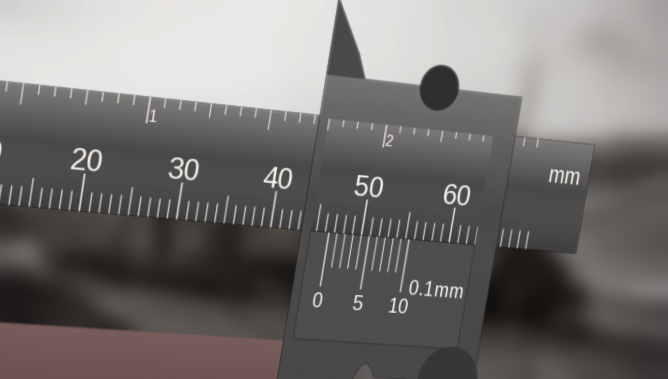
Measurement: 46.4
